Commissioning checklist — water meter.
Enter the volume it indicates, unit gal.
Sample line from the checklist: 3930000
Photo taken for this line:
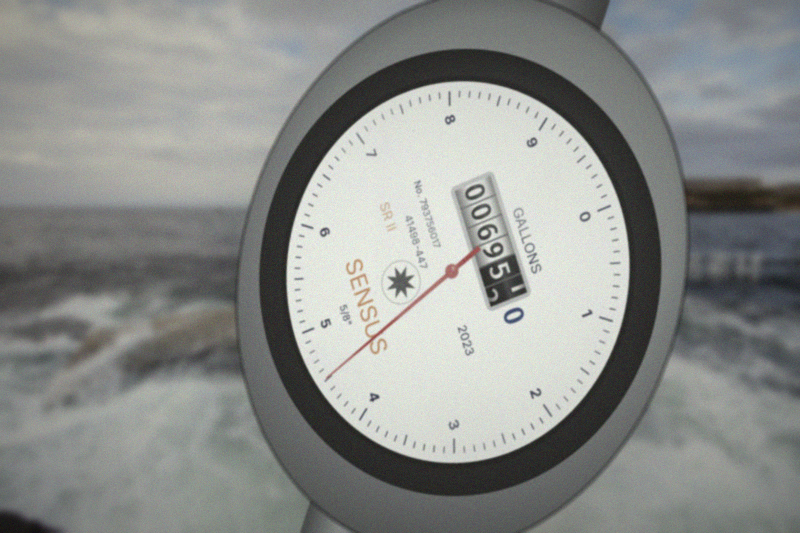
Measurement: 69514.5
